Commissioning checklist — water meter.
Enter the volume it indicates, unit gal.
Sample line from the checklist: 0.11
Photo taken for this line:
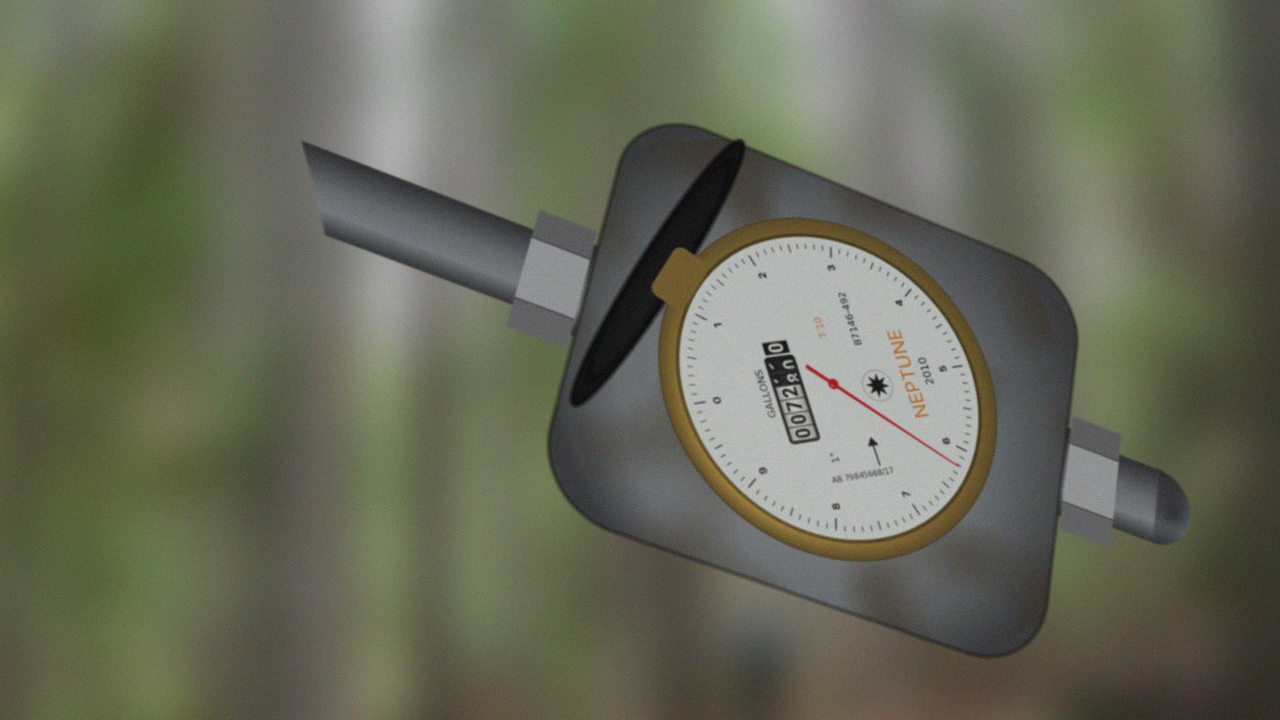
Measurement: 72796.2
